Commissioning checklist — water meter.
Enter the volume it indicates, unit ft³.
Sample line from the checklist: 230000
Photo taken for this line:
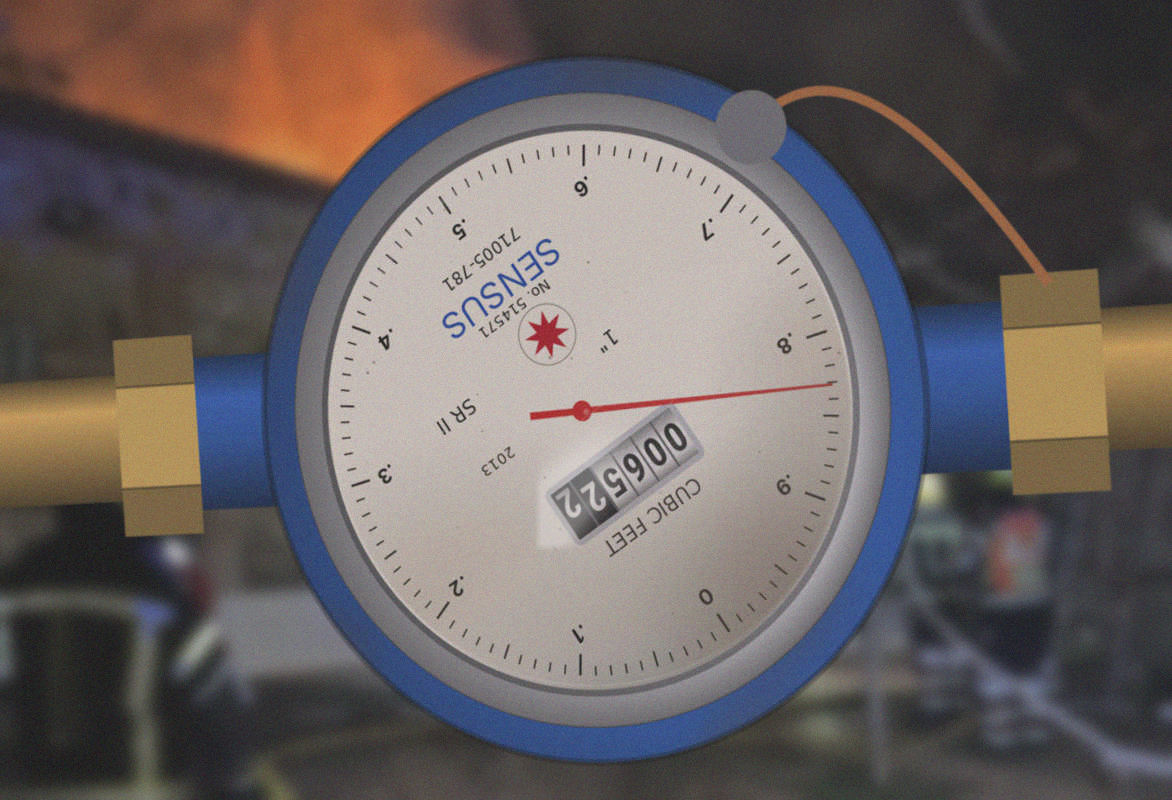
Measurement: 6521.83
